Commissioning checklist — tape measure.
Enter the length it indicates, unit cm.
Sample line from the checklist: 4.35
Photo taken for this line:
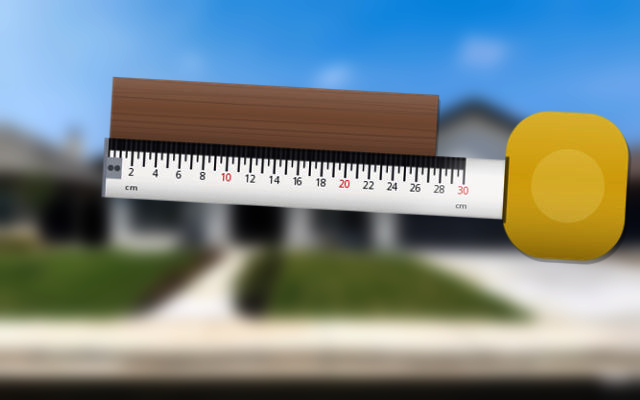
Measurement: 27.5
